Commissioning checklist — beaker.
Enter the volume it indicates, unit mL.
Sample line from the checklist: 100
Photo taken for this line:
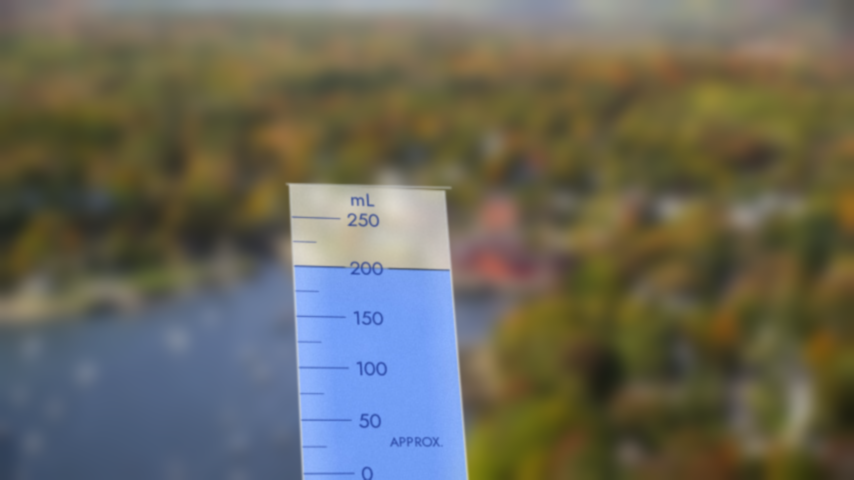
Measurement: 200
